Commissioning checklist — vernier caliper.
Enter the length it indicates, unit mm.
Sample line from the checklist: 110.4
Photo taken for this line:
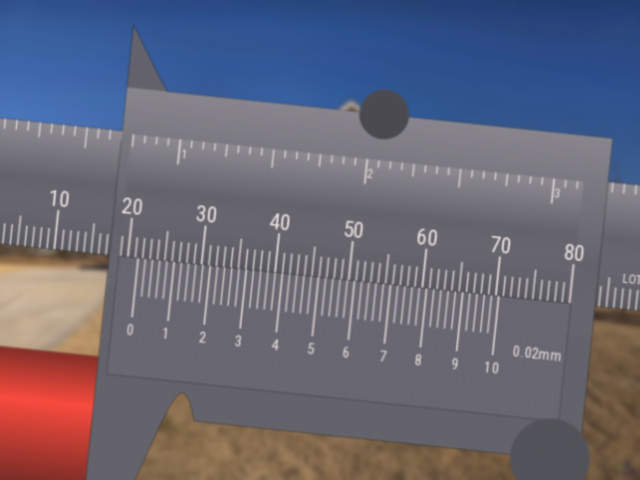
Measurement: 21.4
